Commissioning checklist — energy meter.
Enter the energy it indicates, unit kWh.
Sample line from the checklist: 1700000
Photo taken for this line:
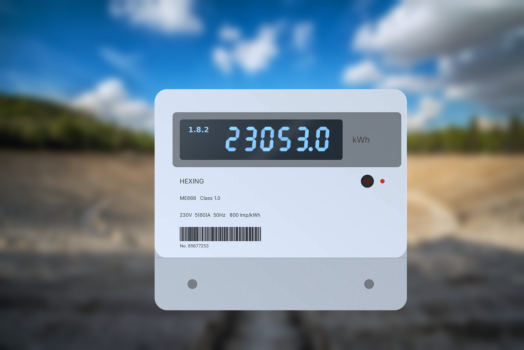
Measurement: 23053.0
